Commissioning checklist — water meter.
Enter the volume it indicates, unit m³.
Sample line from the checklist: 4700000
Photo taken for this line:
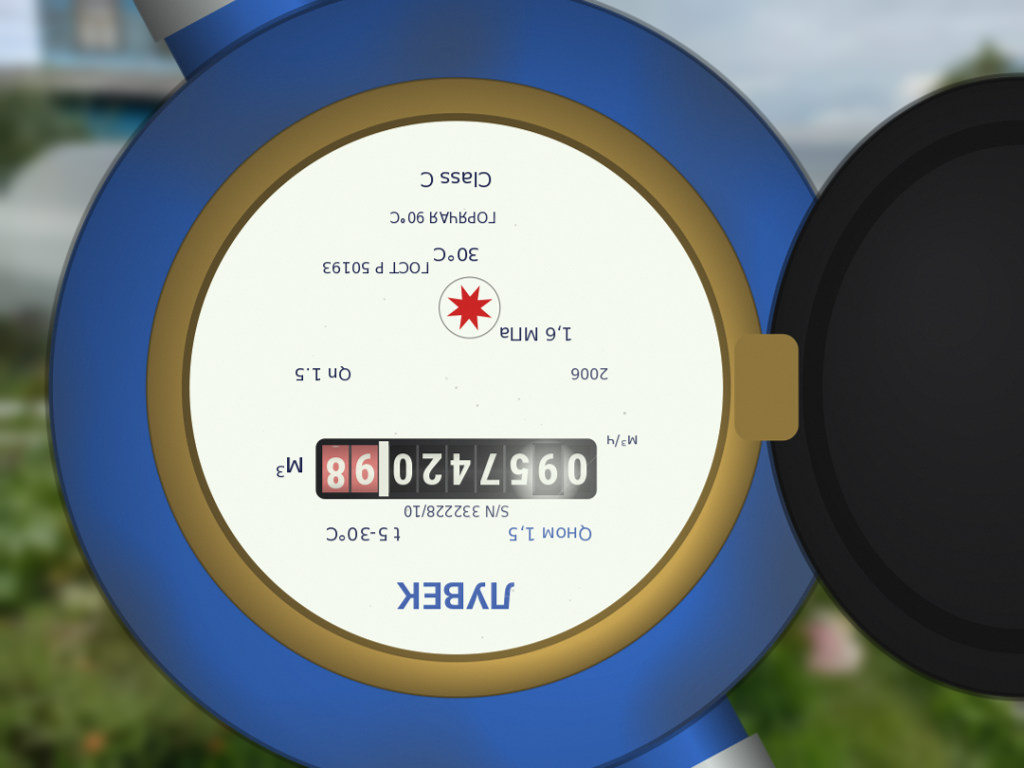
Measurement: 957420.98
